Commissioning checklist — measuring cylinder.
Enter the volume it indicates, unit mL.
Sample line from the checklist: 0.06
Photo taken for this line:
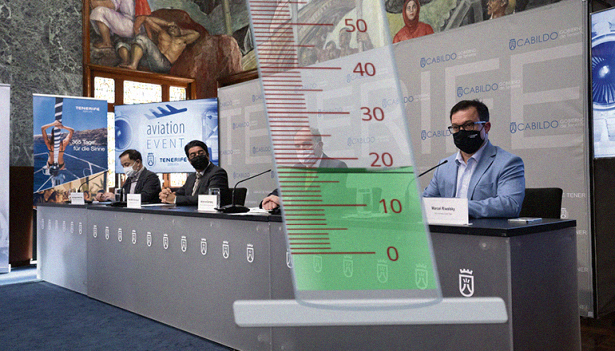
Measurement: 17
